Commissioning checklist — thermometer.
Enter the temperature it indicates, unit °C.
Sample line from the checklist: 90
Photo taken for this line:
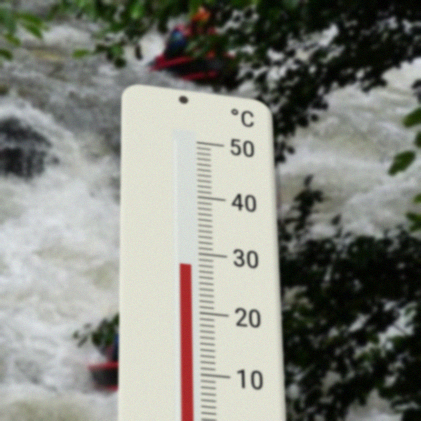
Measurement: 28
